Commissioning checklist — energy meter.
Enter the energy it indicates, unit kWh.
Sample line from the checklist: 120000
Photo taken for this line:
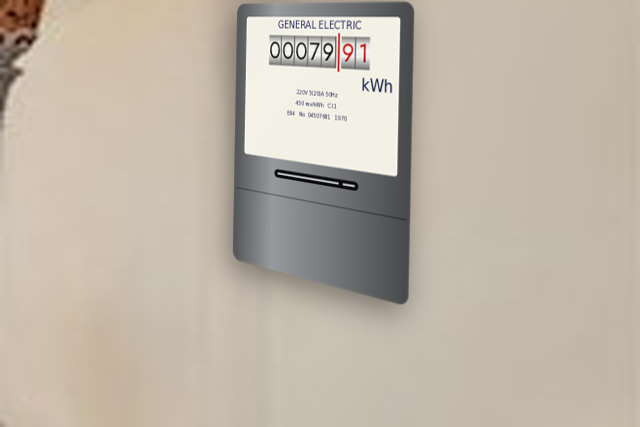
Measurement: 79.91
